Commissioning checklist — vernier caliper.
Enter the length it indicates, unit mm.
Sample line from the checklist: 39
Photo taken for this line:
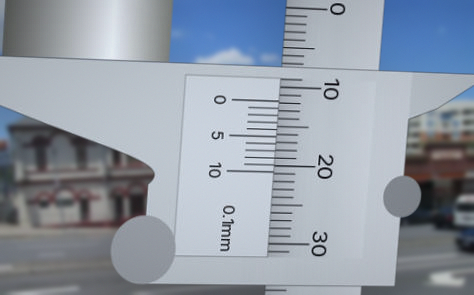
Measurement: 11.8
